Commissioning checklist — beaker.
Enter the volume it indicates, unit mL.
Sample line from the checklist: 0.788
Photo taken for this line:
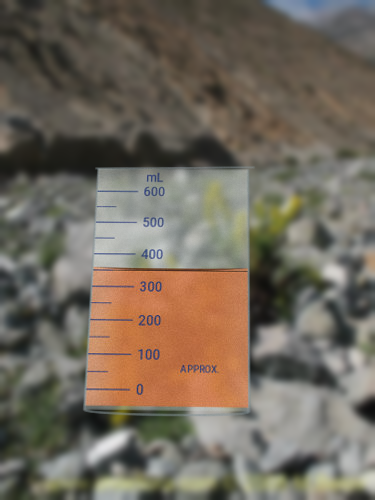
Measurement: 350
